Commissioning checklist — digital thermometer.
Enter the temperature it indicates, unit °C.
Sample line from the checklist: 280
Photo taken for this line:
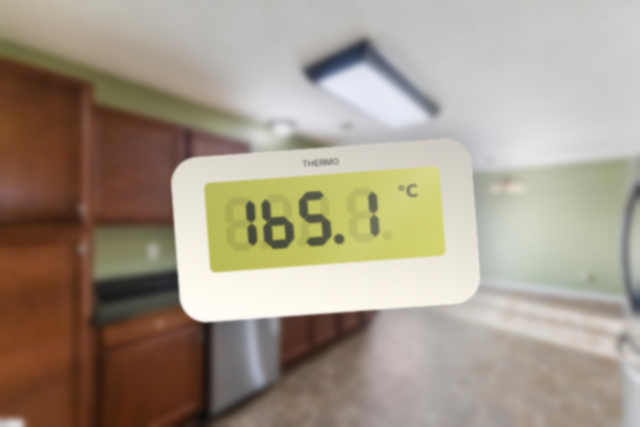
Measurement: 165.1
